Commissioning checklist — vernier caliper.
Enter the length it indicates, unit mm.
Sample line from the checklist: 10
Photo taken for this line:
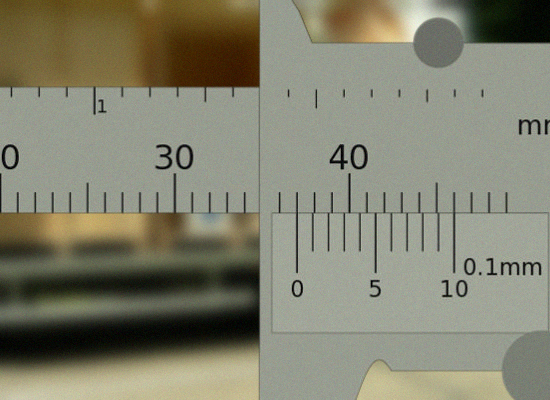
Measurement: 37.0
